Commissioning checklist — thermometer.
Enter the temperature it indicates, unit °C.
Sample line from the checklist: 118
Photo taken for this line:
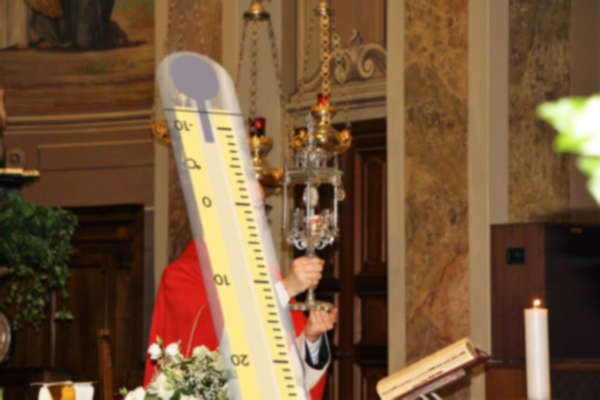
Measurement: -8
